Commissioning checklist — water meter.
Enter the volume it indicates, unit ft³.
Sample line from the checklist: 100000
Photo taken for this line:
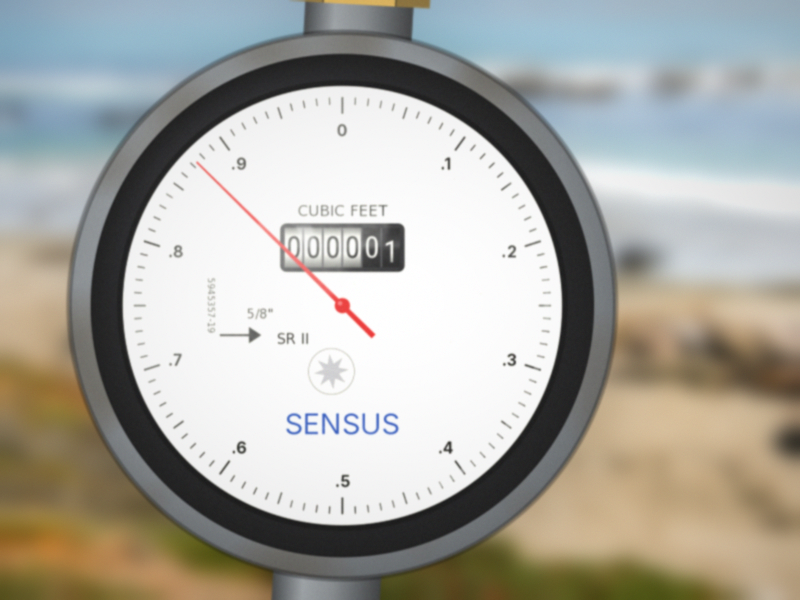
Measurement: 0.87
